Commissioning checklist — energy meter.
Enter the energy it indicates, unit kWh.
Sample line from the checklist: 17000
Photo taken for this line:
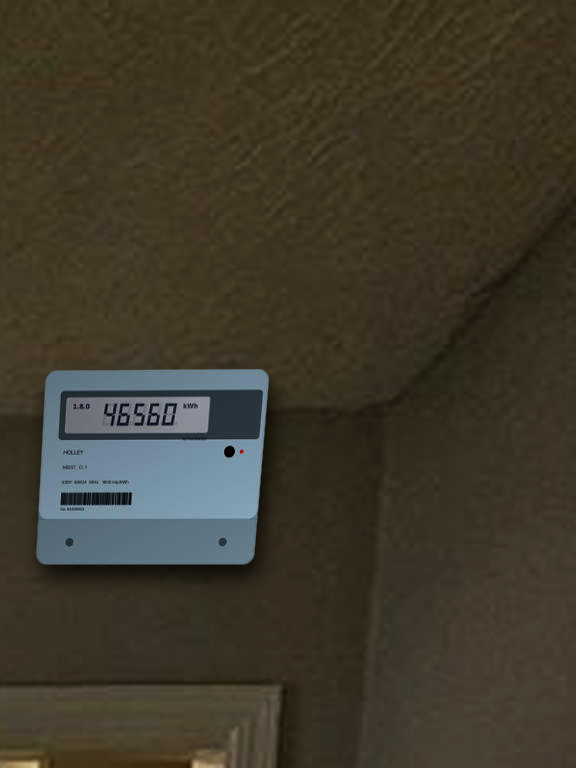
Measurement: 46560
